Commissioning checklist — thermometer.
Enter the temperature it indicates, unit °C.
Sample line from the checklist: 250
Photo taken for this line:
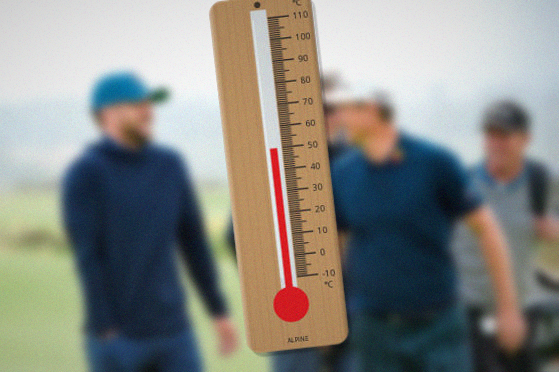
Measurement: 50
